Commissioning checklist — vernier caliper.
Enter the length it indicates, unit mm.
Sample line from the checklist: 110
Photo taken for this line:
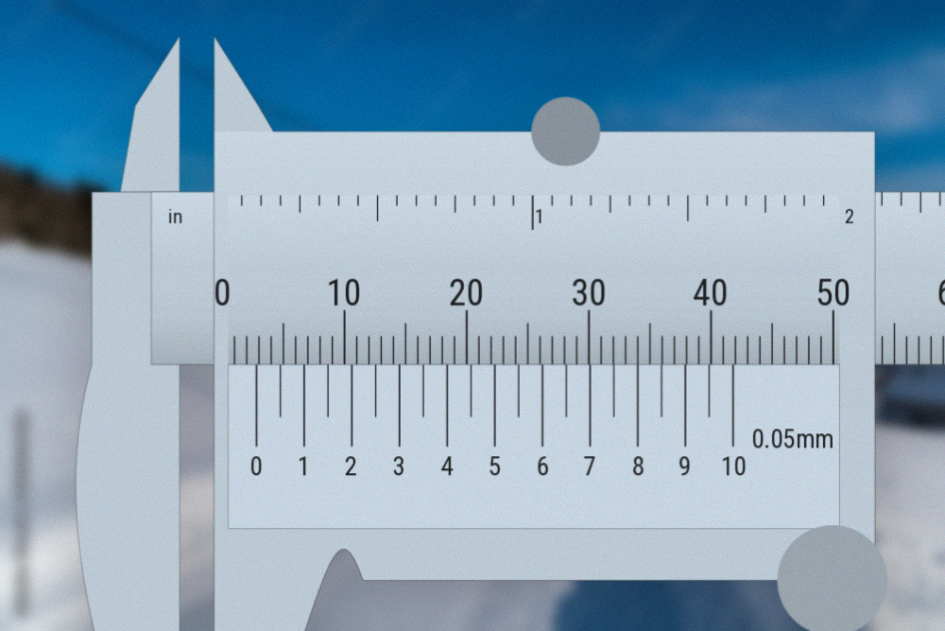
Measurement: 2.8
